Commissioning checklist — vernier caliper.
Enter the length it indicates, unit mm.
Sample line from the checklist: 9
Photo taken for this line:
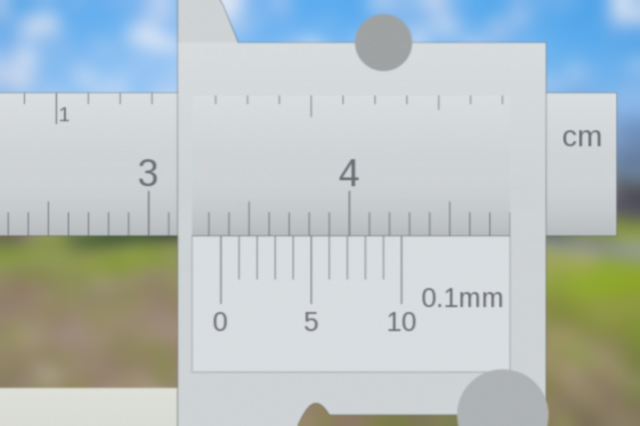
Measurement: 33.6
